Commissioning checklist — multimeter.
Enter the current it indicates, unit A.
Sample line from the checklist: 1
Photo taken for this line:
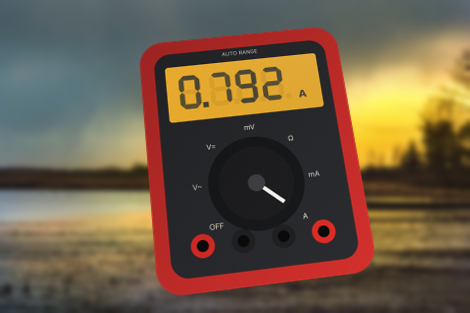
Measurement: 0.792
